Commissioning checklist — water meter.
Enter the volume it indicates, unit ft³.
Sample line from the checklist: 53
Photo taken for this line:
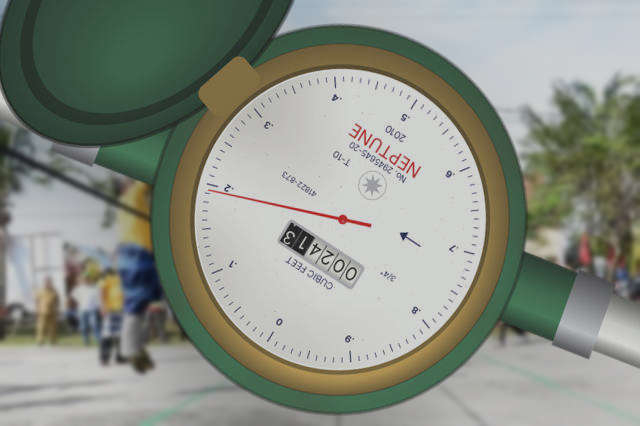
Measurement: 2413.19
